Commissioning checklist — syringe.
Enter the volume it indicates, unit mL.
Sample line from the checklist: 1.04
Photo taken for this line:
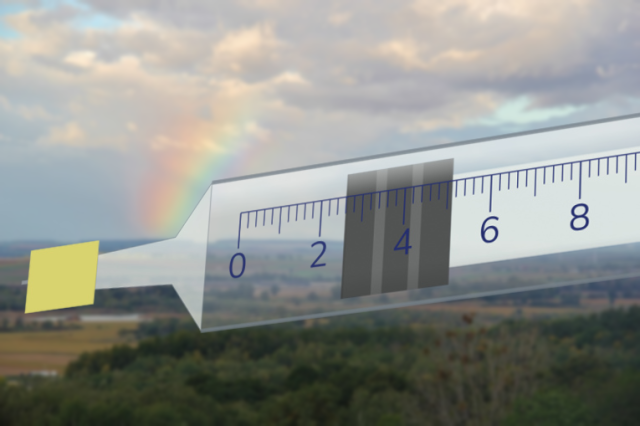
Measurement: 2.6
